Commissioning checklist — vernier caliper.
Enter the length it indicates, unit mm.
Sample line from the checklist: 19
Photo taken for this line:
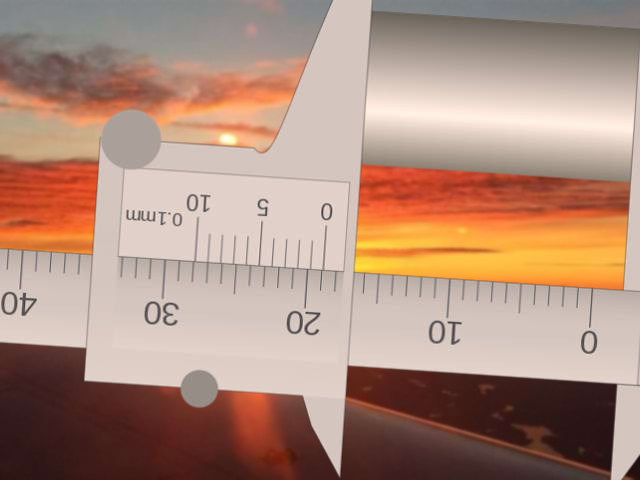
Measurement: 18.9
